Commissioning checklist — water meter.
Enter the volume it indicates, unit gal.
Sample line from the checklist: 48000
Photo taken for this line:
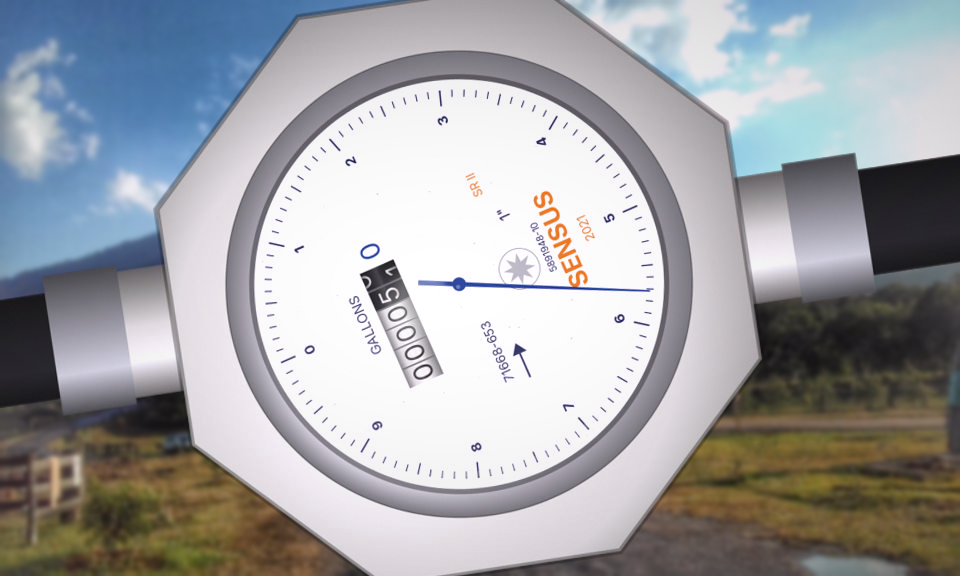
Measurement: 505.7
